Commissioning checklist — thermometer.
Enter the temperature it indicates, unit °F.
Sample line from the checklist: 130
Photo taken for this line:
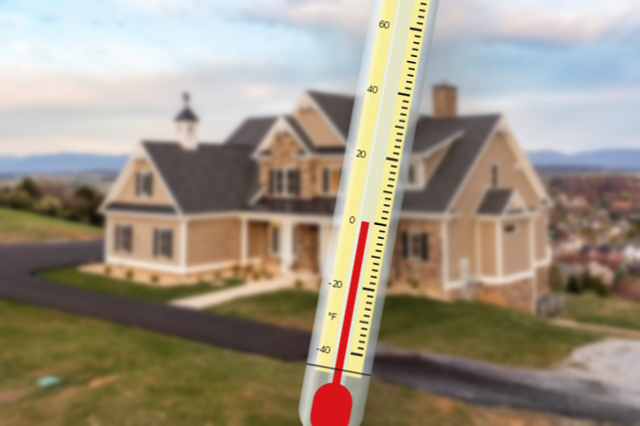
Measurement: 0
